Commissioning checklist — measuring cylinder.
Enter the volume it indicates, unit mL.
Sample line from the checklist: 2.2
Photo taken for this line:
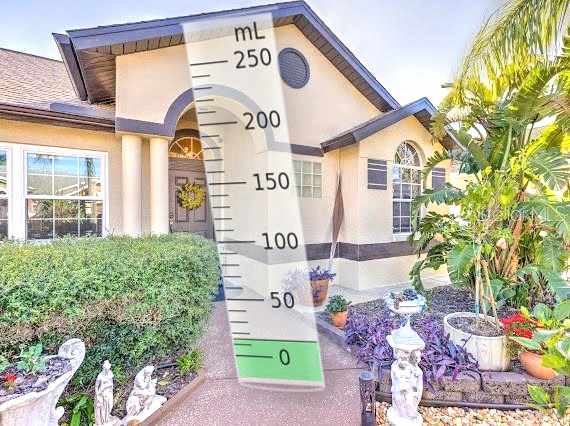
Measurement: 15
